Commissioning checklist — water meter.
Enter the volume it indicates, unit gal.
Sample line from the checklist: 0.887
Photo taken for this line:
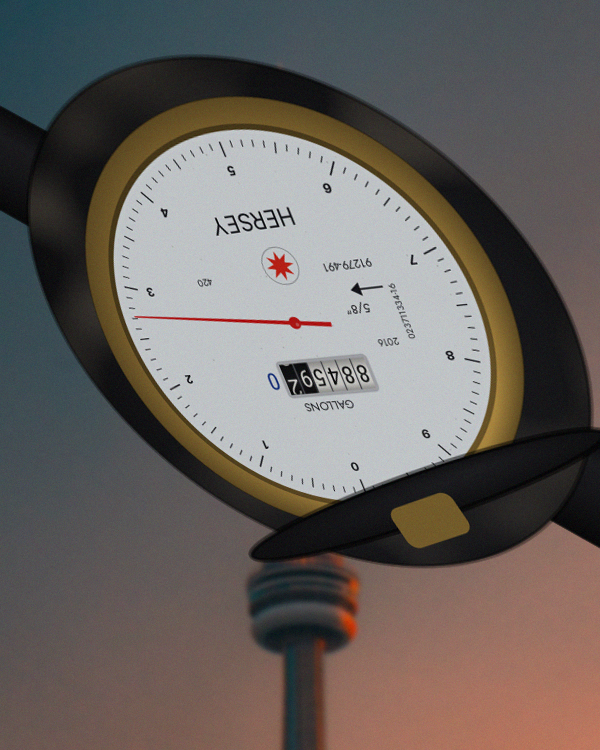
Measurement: 8845922.7
